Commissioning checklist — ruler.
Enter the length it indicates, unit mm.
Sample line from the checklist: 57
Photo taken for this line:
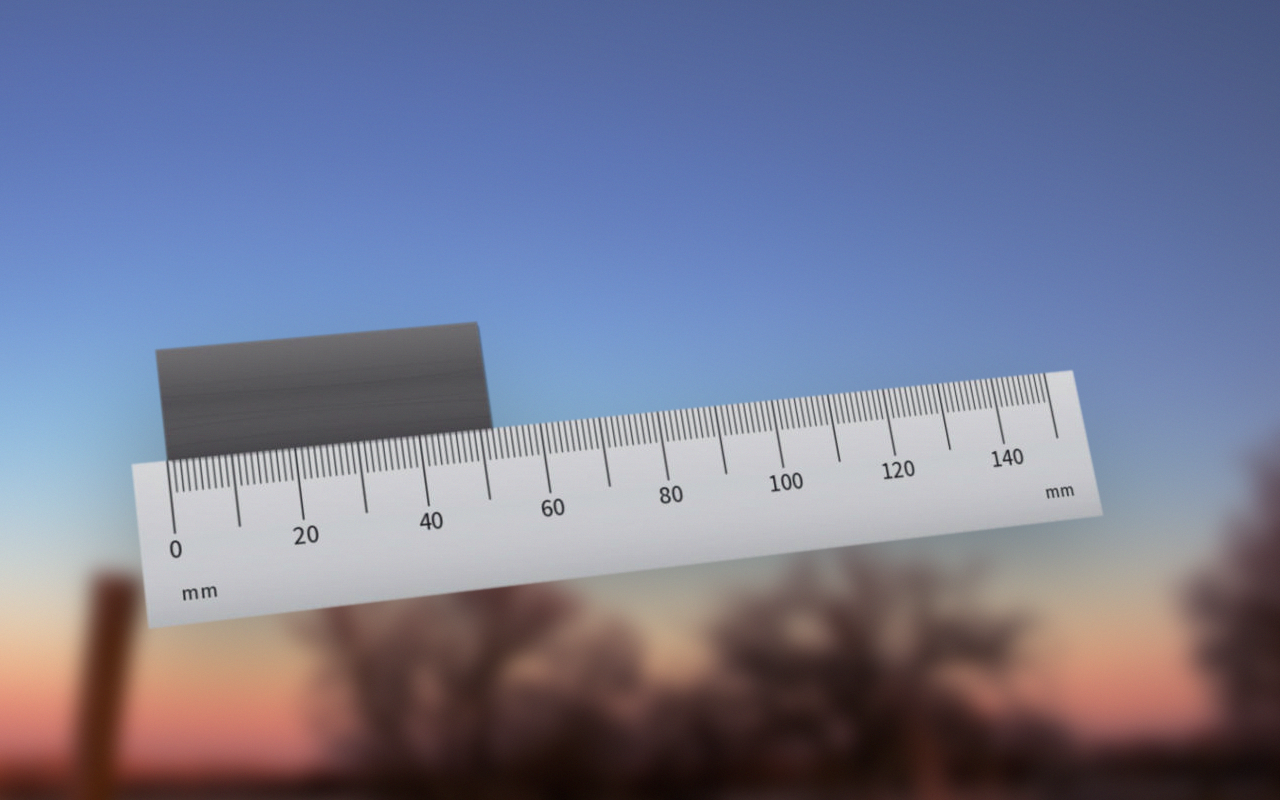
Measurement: 52
